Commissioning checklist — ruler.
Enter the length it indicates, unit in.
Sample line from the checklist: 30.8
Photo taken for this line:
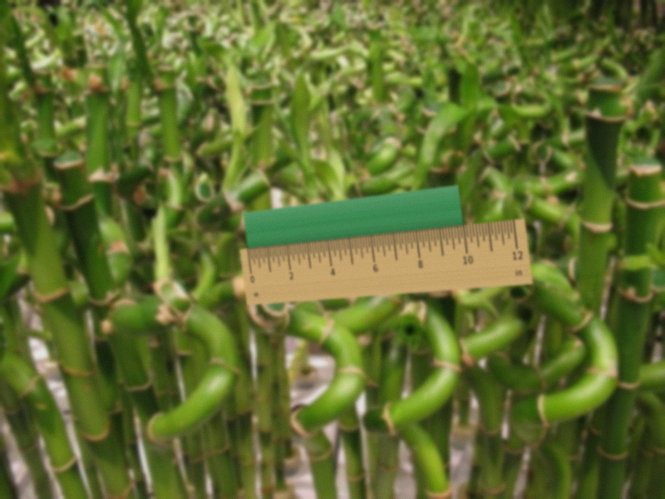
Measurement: 10
